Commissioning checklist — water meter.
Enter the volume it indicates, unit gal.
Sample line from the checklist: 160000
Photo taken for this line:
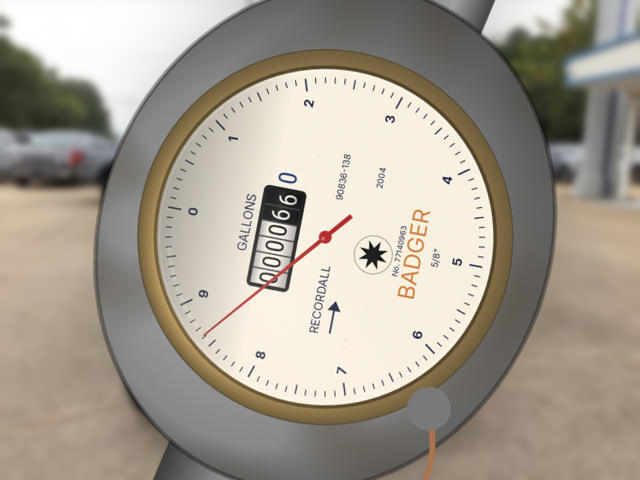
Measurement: 658.6
